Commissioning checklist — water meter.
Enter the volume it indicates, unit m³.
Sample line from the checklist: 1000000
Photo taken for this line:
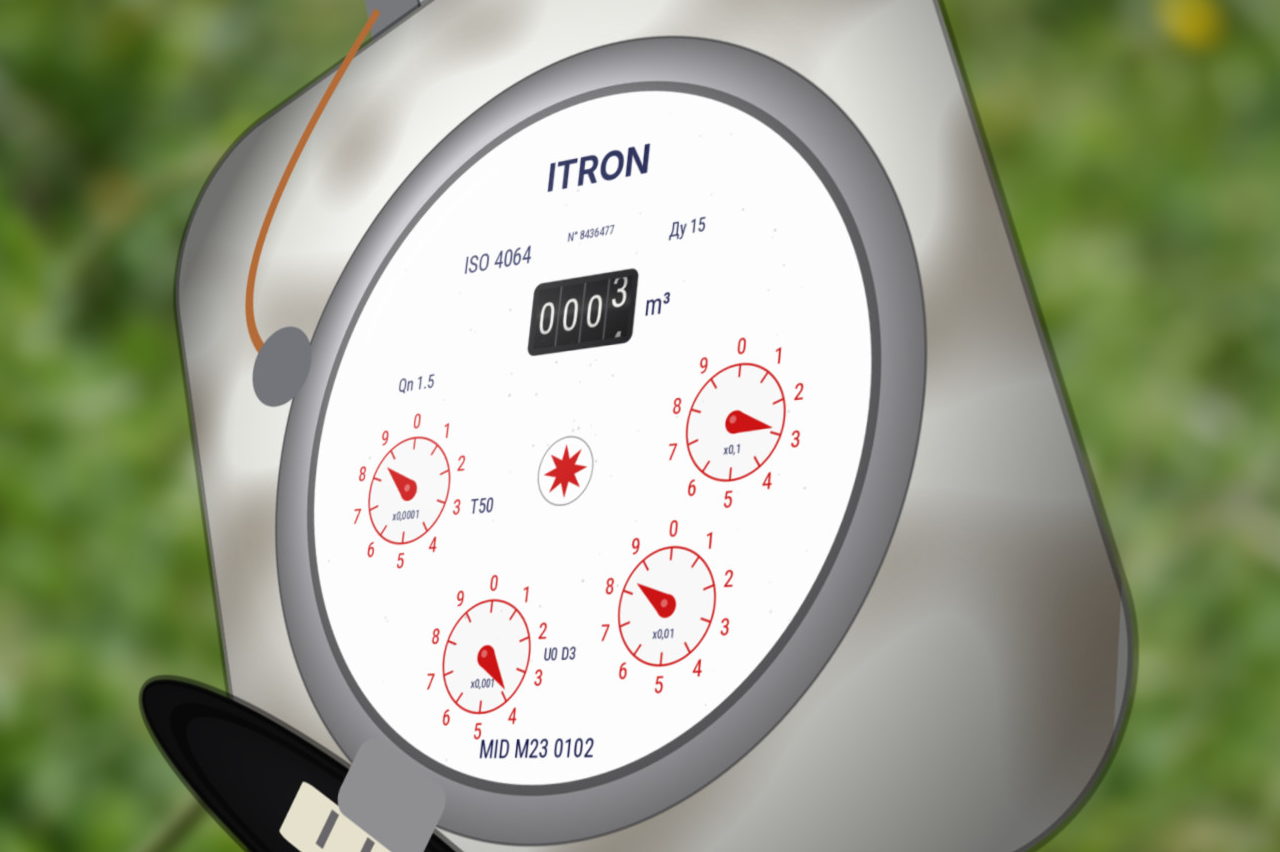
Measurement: 3.2838
